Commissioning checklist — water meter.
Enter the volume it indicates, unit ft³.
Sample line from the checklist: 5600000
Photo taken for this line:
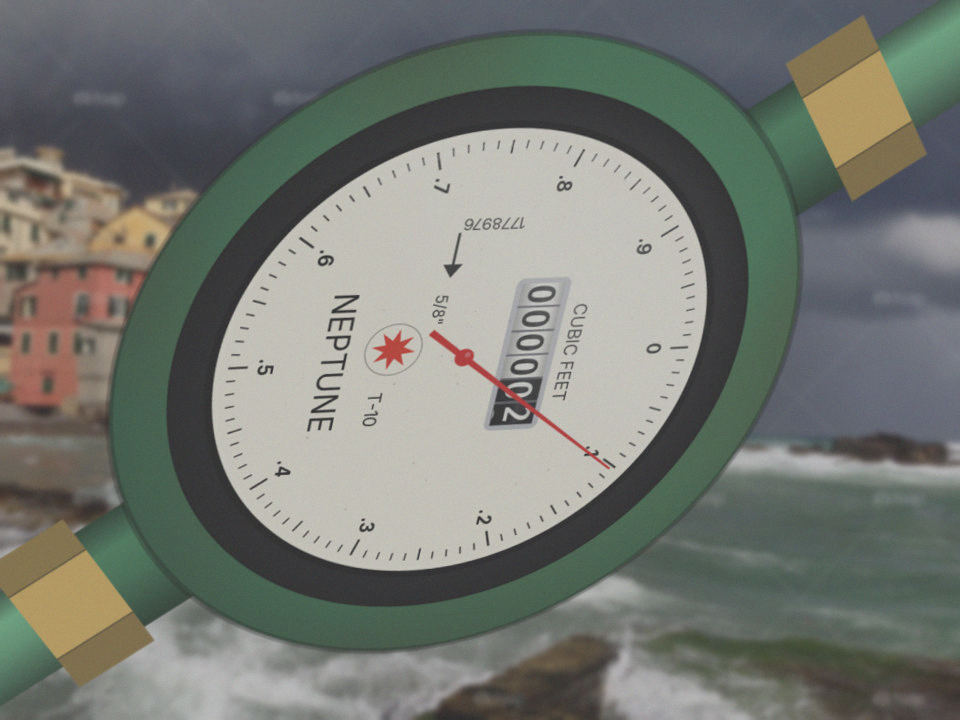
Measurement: 2.10
